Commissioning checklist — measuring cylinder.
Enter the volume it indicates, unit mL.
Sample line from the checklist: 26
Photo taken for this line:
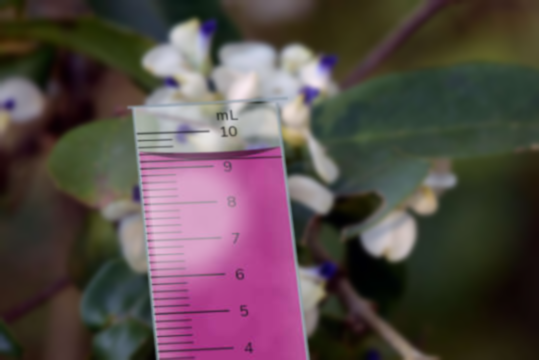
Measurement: 9.2
